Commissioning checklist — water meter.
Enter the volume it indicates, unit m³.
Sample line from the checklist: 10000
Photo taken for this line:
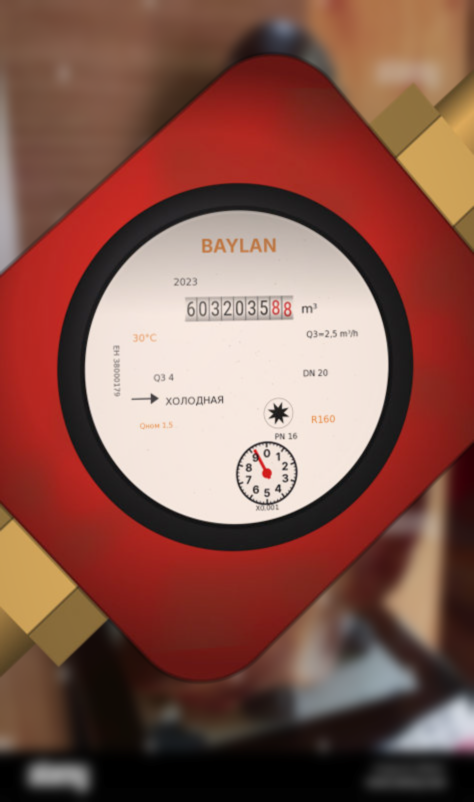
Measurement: 6032035.879
